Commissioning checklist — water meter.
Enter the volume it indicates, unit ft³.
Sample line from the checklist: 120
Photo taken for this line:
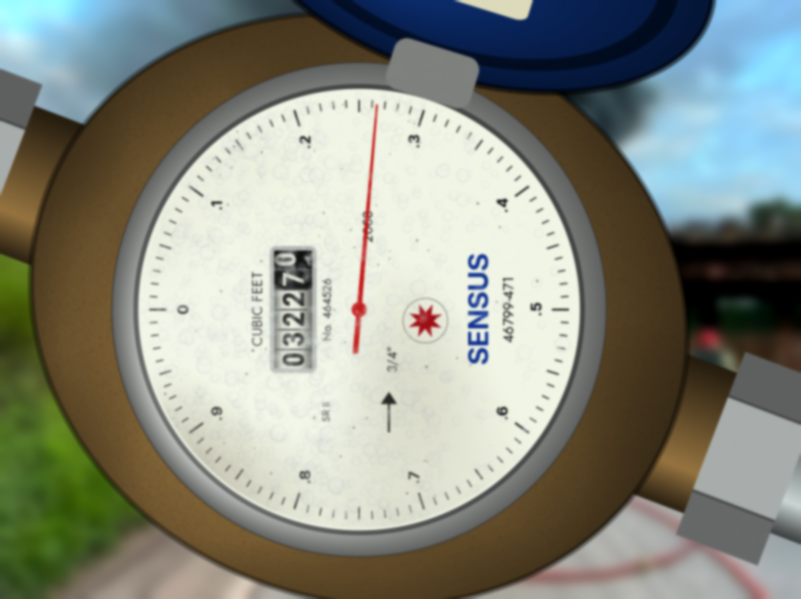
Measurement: 32270.26
